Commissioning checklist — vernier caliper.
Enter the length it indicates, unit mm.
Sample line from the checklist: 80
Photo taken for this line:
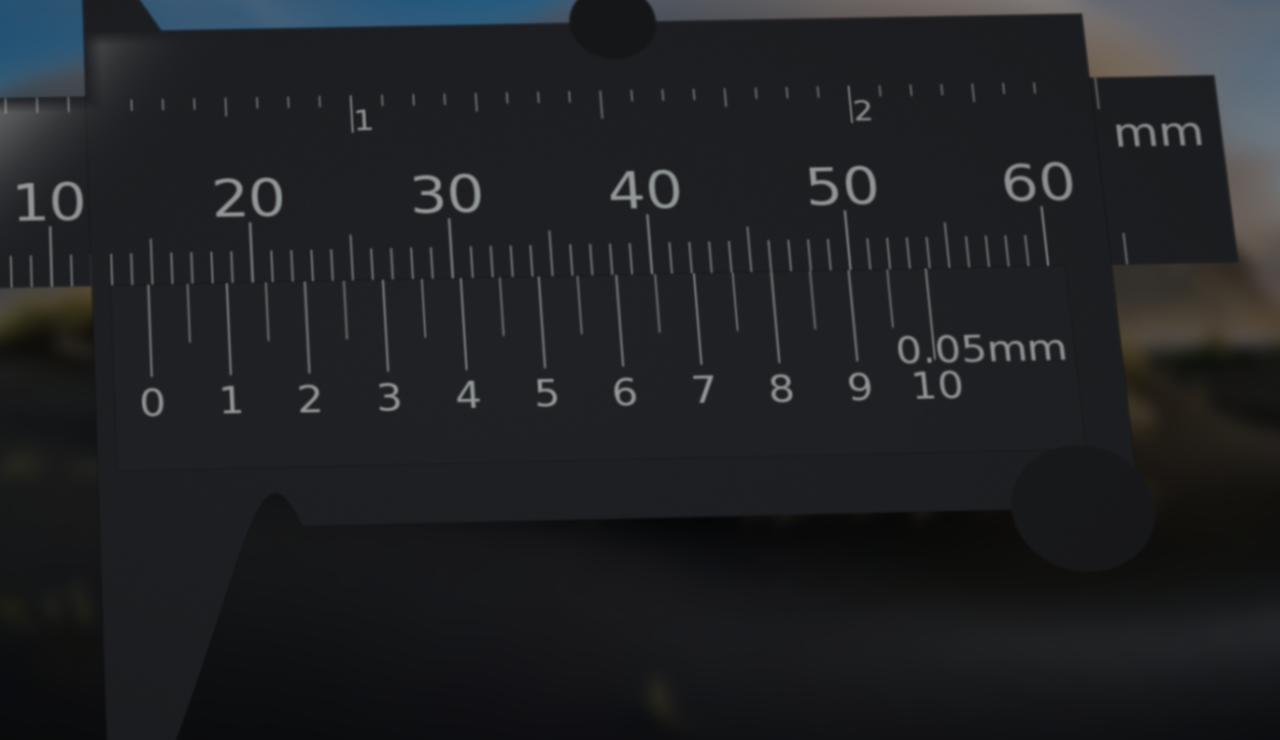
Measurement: 14.8
